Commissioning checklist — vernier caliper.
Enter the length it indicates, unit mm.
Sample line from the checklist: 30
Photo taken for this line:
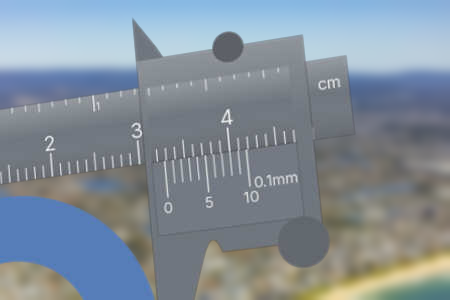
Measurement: 32.8
